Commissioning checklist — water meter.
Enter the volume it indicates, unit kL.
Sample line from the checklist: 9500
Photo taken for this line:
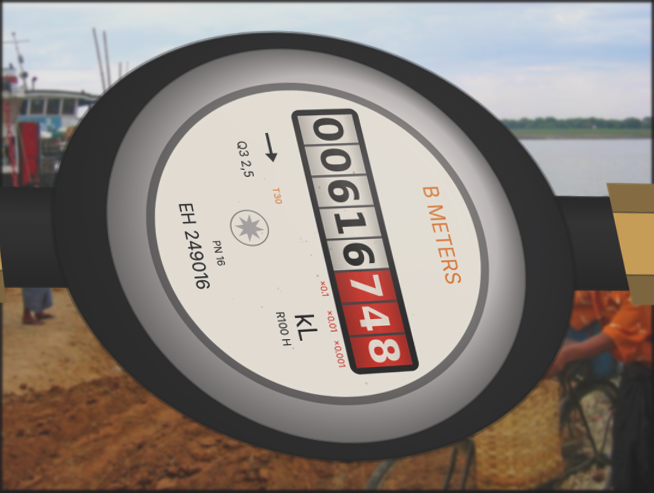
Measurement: 616.748
